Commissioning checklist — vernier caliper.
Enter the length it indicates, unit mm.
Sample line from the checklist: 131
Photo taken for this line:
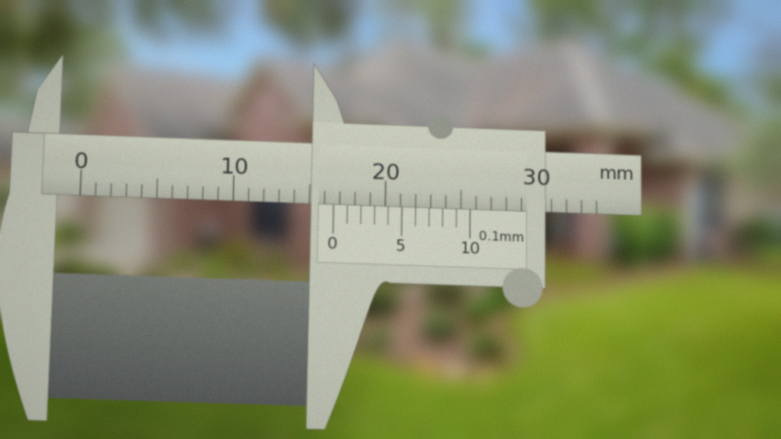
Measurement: 16.6
